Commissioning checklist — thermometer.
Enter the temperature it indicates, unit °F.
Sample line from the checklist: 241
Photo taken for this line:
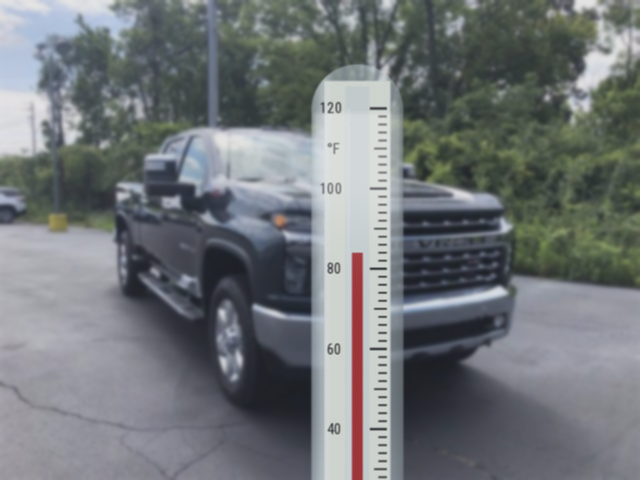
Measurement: 84
